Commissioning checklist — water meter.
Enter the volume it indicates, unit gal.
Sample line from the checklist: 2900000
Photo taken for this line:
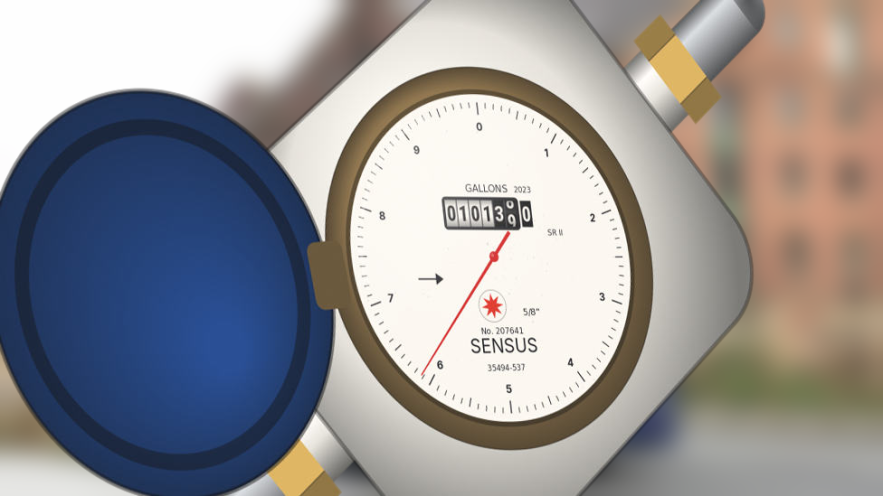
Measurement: 101386.1
